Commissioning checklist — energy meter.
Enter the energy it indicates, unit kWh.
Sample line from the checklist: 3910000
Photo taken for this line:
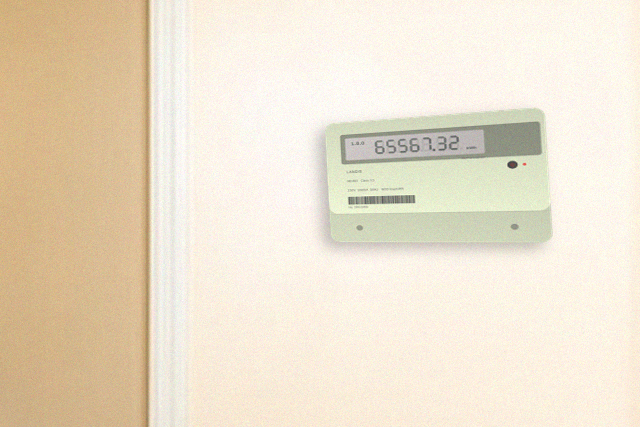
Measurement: 65567.32
